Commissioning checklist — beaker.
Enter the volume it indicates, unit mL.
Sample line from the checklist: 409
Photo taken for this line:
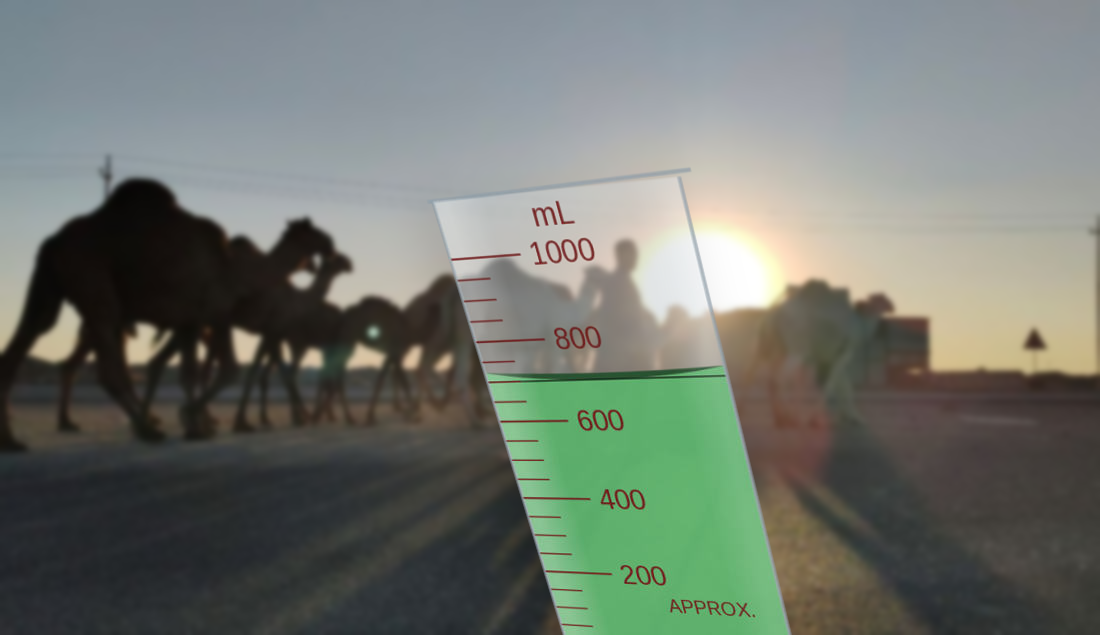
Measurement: 700
